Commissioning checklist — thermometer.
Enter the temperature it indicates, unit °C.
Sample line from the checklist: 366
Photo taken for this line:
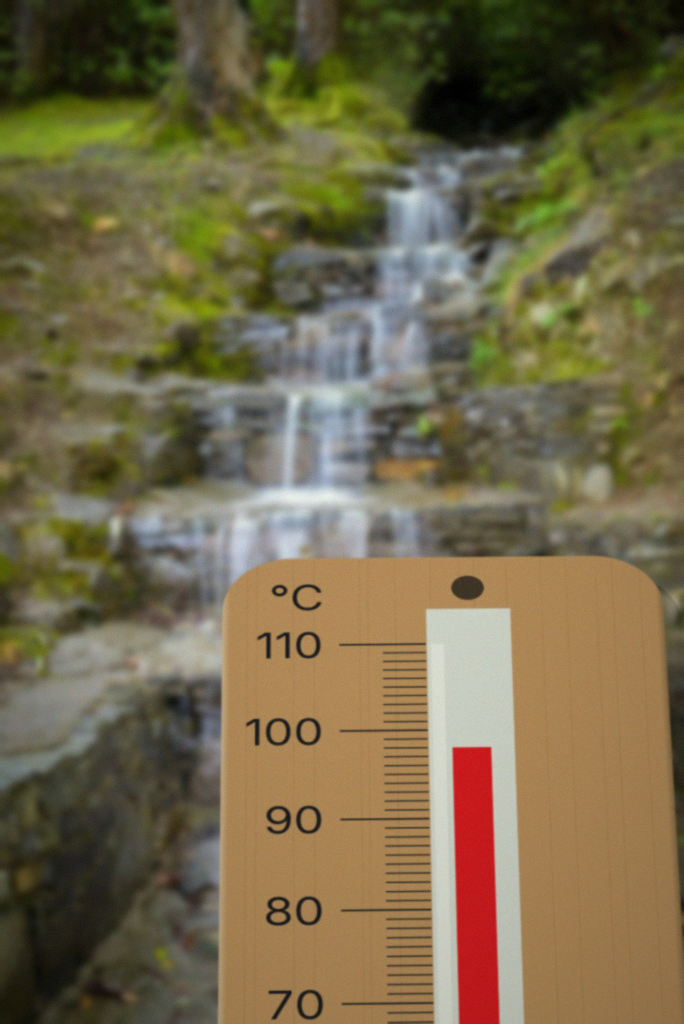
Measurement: 98
